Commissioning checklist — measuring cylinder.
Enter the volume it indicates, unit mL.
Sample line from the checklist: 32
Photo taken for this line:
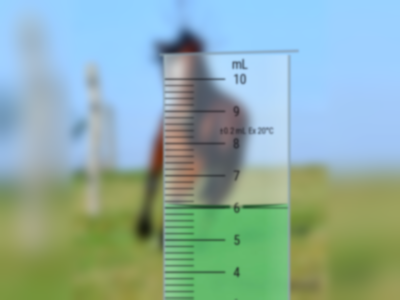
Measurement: 6
